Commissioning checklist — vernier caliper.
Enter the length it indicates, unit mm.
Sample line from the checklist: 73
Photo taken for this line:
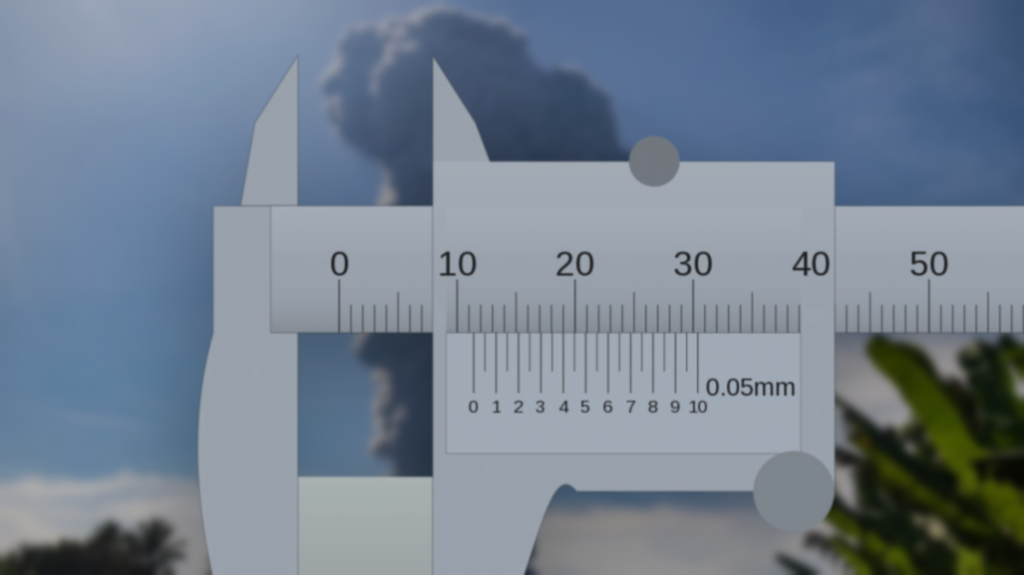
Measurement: 11.4
